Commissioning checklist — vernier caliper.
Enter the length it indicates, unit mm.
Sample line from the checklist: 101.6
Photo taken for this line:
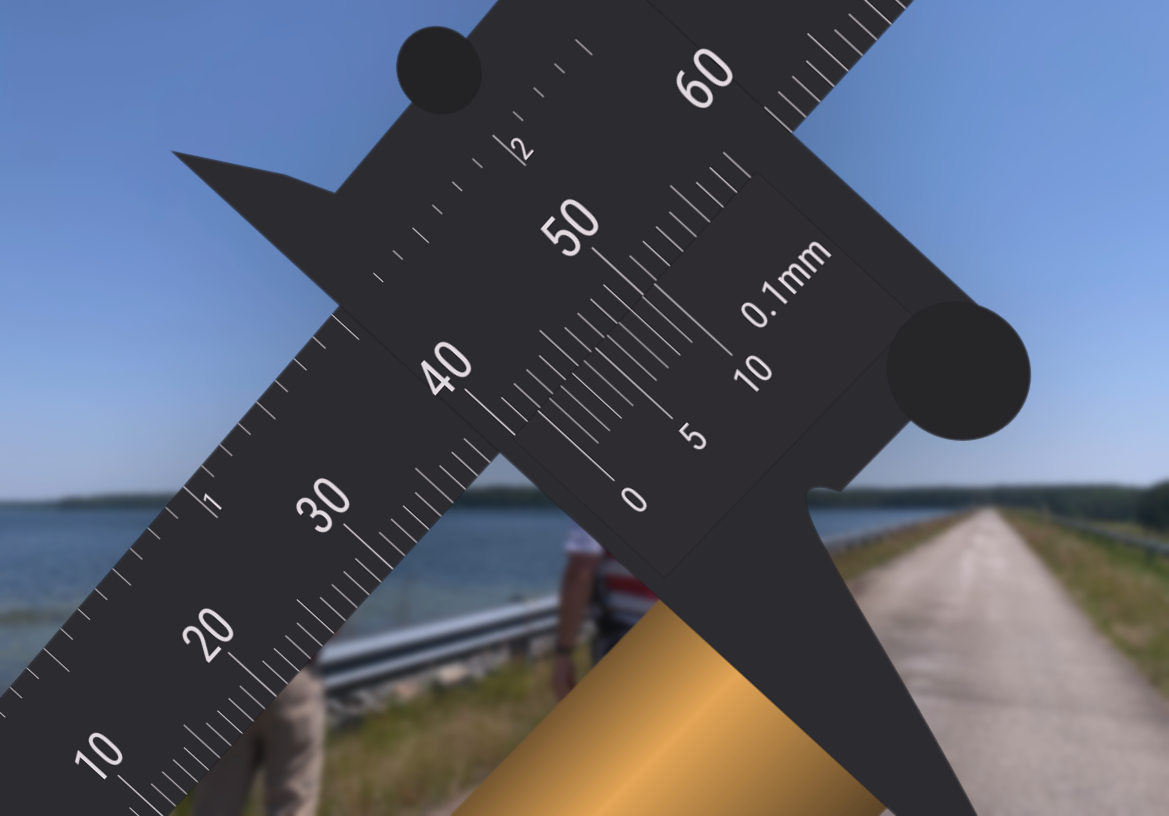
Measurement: 41.8
